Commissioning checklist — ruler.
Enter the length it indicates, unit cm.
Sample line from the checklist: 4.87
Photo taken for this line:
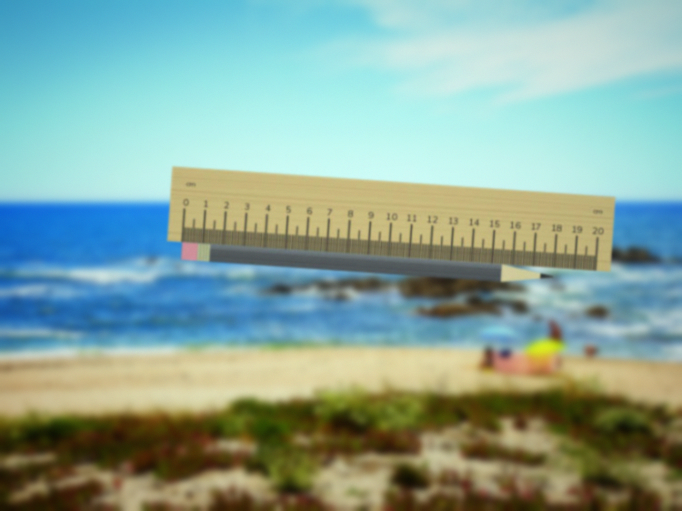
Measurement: 18
